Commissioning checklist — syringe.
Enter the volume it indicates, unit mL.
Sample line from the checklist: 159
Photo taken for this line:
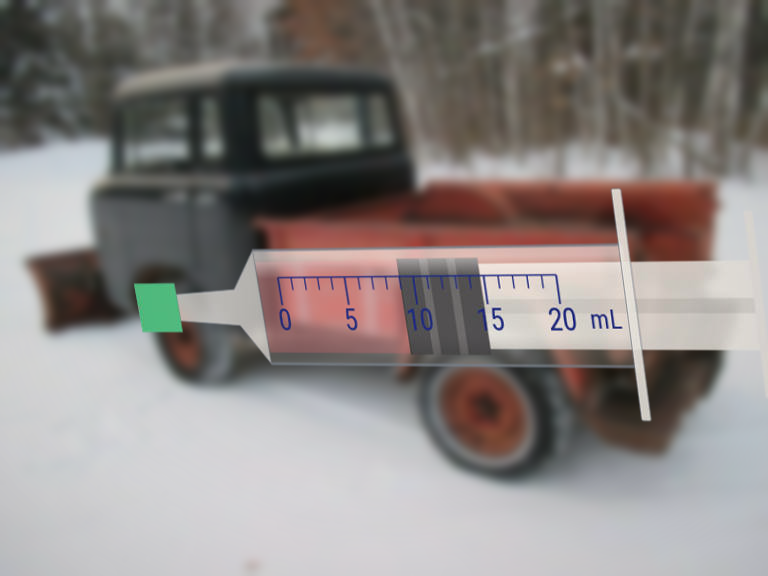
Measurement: 9
